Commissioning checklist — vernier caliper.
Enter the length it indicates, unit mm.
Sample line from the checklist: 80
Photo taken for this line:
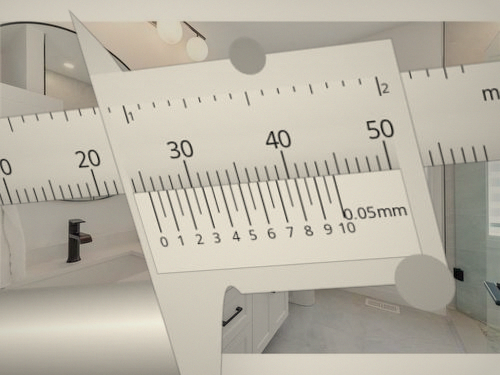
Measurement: 25.4
